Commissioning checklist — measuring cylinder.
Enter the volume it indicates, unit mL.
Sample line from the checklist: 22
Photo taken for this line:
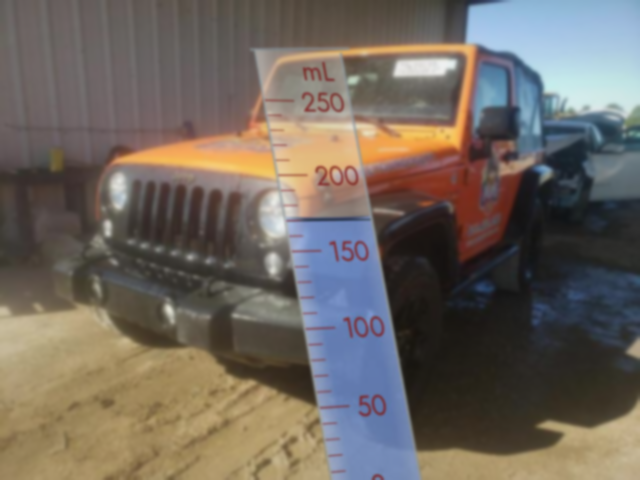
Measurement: 170
